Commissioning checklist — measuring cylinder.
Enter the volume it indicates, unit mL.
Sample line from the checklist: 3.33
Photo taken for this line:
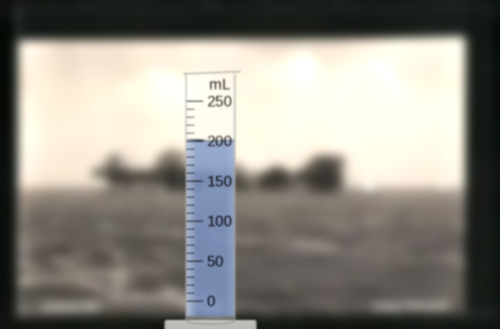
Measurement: 200
